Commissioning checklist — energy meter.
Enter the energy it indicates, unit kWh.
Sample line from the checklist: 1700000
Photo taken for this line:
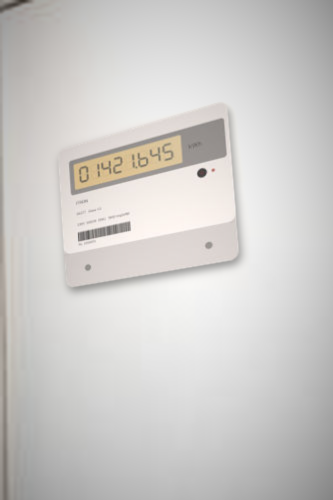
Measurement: 1421.645
